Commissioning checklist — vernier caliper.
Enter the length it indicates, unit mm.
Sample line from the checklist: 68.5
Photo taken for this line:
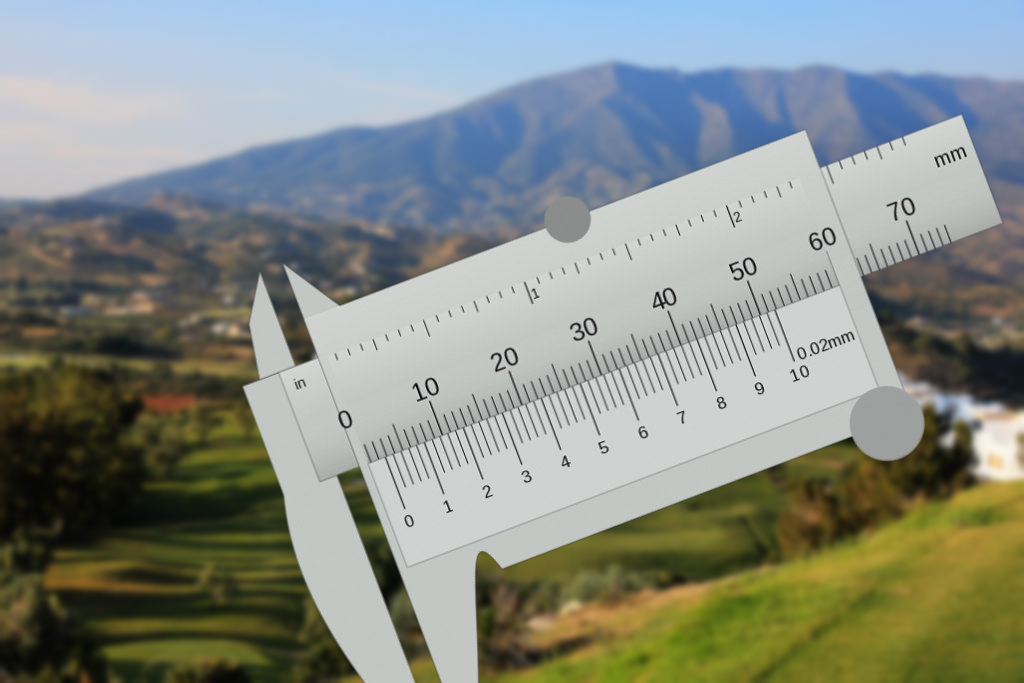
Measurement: 2.8
